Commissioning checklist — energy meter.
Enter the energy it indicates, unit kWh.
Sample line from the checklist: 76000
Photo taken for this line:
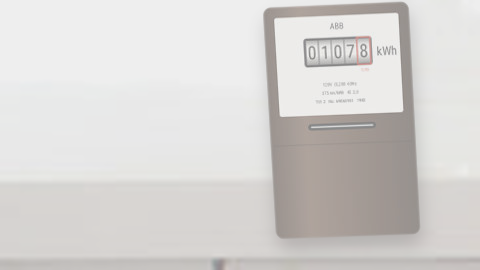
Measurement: 107.8
